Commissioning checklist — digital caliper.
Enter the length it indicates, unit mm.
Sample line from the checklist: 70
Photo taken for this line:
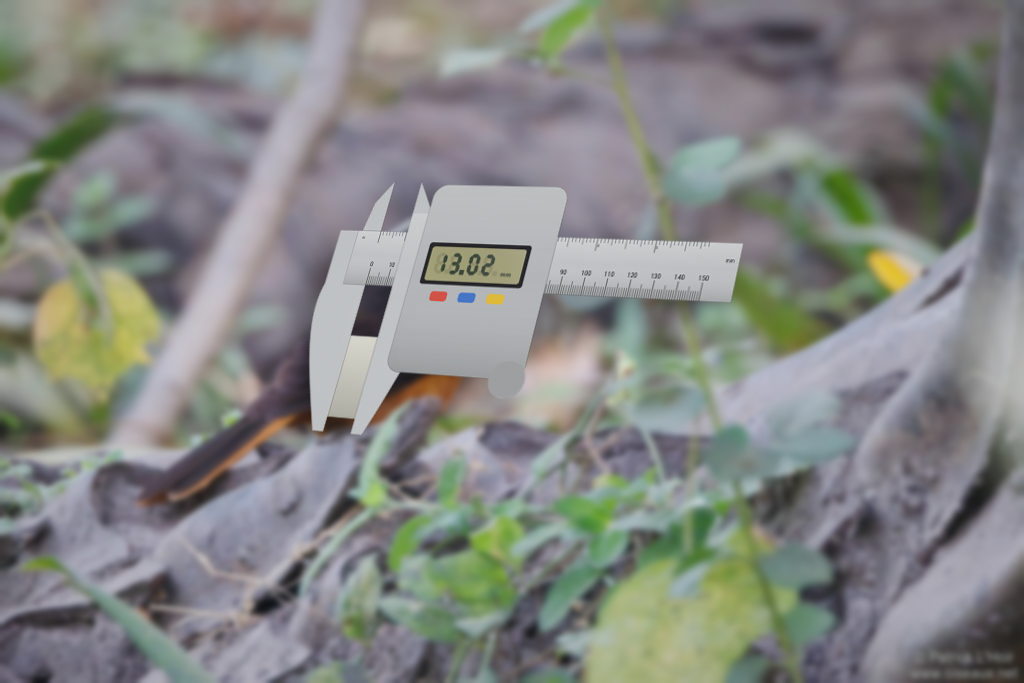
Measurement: 13.02
